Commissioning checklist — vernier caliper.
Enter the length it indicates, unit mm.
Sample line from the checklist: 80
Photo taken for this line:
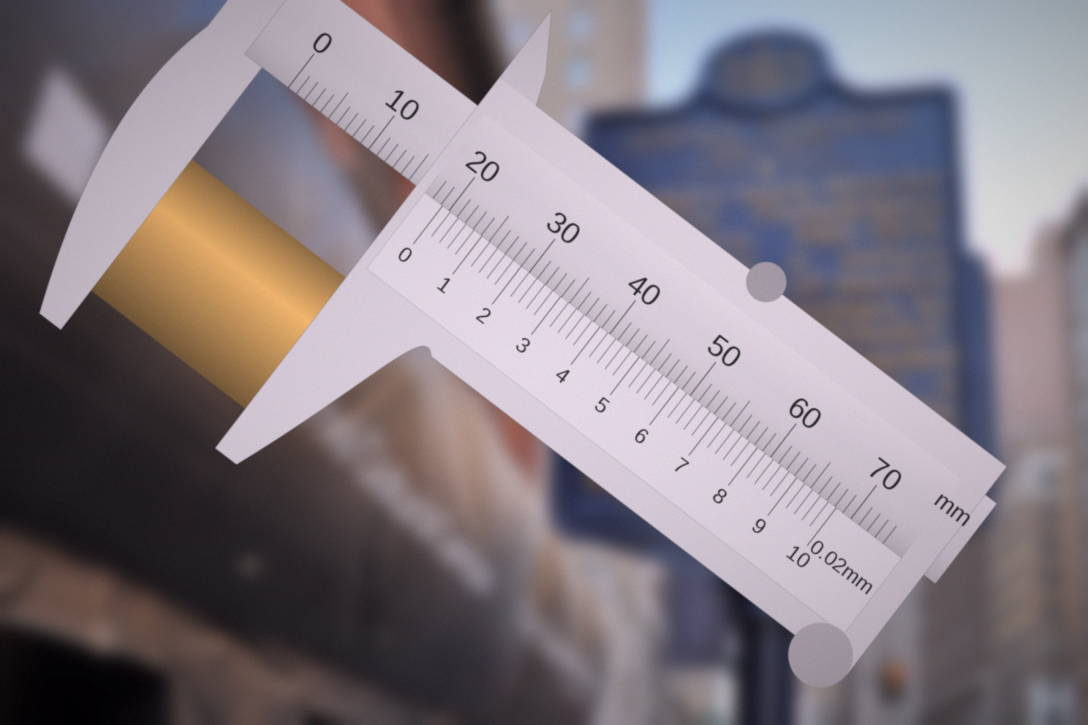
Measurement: 19.2
